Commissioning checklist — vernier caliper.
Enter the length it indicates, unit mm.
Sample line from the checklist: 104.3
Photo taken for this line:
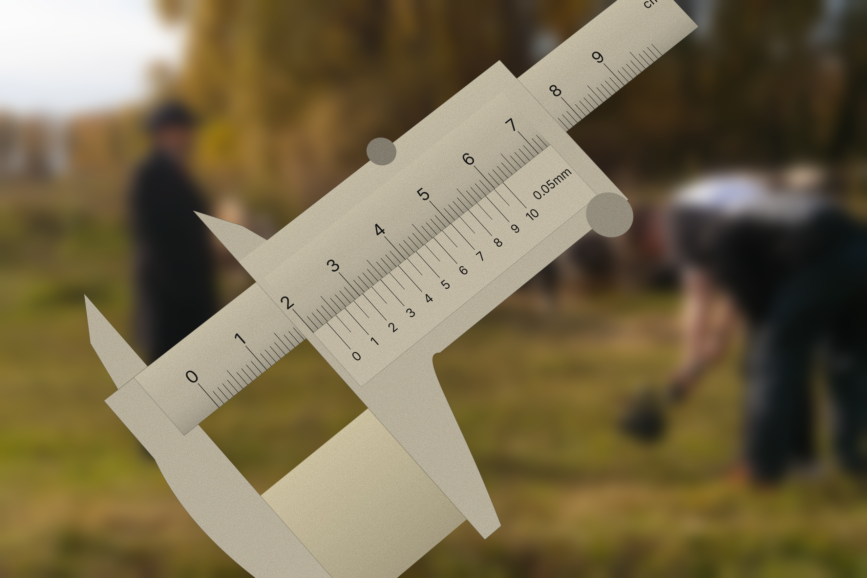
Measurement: 22.8
